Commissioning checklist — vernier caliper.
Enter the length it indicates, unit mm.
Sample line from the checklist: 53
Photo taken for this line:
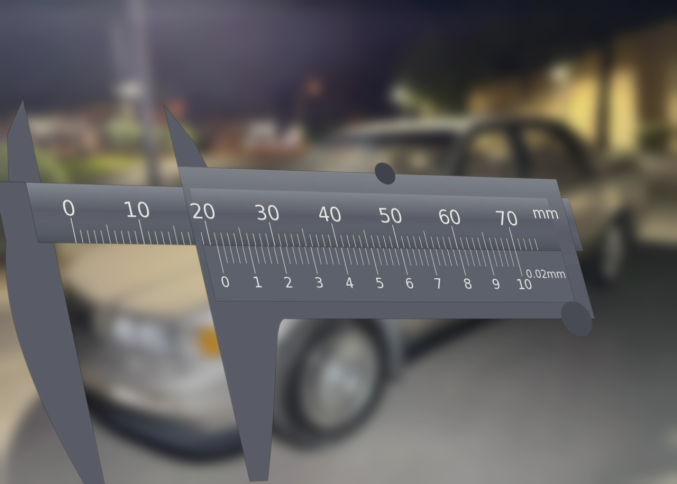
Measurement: 21.0
